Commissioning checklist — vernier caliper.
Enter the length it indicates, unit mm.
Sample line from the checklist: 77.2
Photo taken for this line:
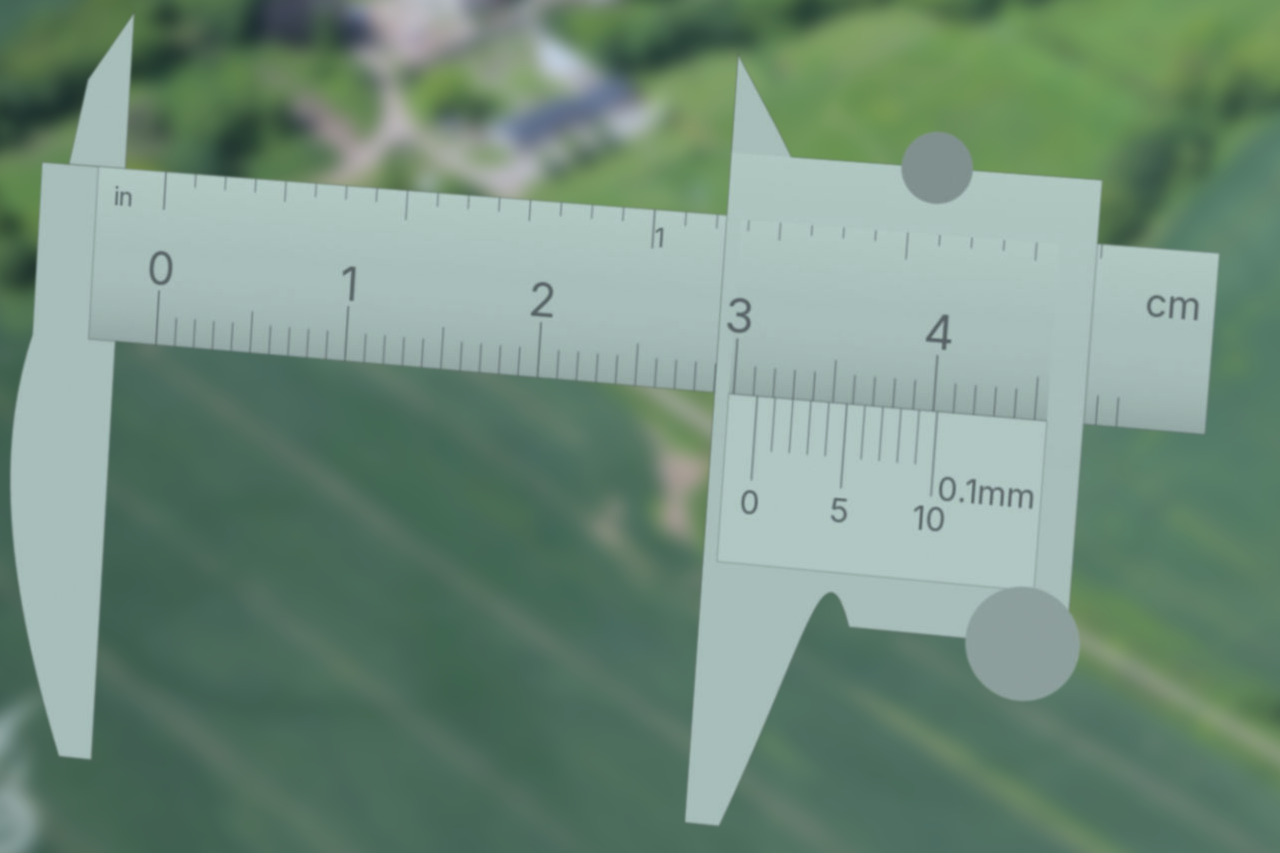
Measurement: 31.2
